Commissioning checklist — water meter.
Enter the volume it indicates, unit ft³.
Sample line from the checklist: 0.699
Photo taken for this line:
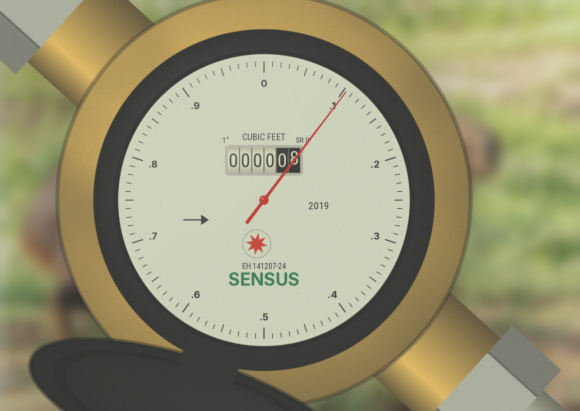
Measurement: 8.10
